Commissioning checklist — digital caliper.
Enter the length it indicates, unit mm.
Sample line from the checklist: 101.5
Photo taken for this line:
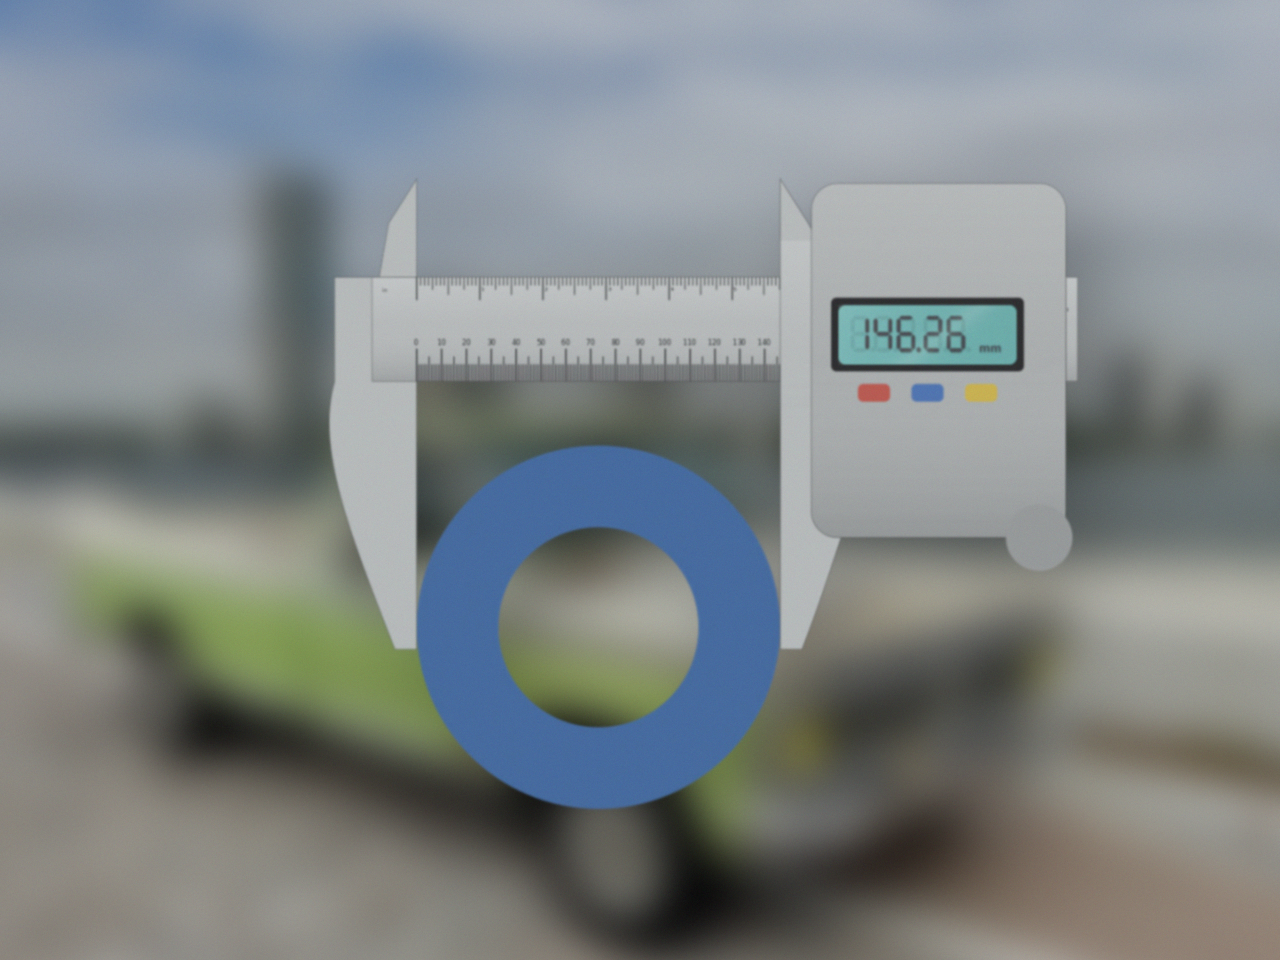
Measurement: 146.26
